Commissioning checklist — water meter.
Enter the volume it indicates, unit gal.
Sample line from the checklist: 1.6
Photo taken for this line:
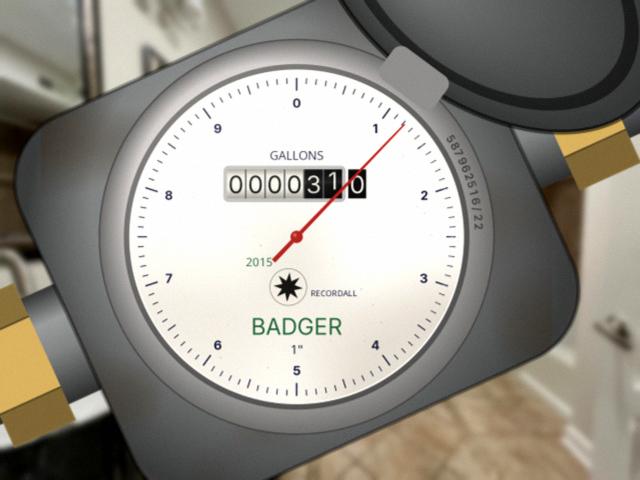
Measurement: 311.2
